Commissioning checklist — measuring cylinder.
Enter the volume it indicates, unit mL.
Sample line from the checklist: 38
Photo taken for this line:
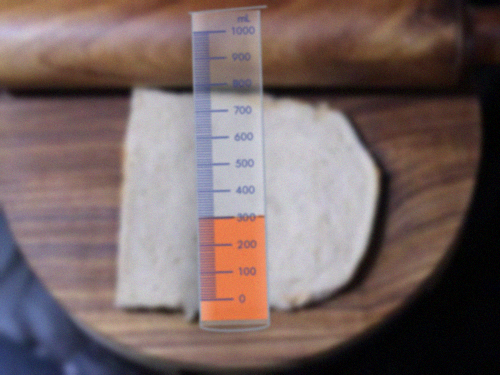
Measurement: 300
